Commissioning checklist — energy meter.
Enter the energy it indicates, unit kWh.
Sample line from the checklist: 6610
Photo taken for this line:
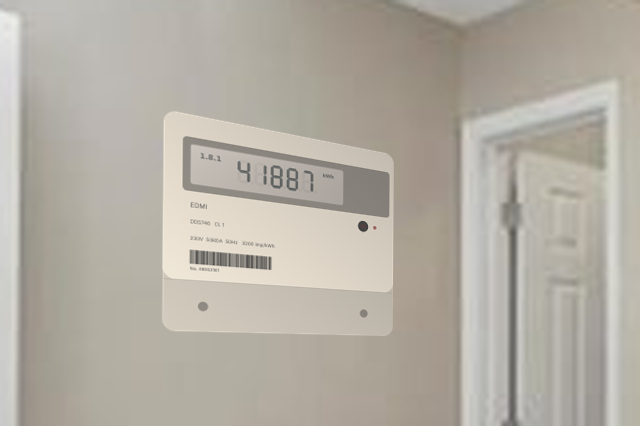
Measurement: 41887
